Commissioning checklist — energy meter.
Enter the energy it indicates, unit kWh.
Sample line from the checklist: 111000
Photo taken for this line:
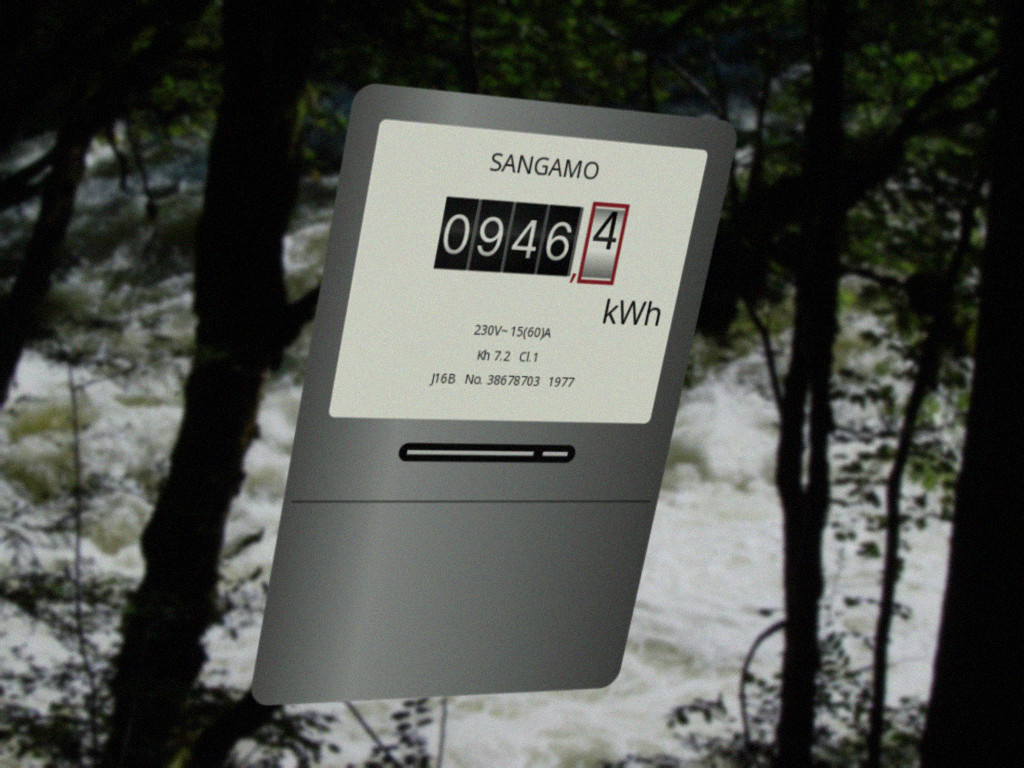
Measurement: 946.4
